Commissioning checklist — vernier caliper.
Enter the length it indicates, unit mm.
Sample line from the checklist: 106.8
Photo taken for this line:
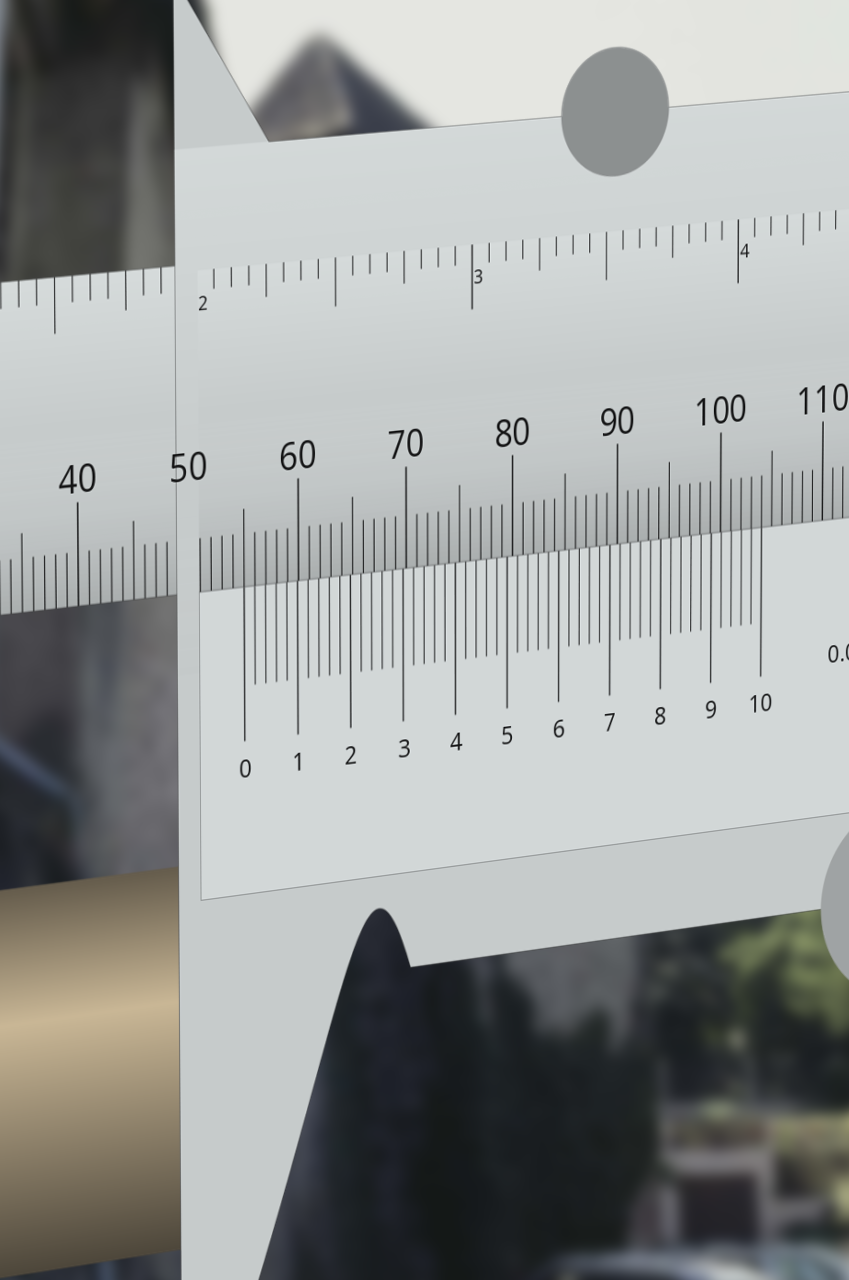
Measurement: 55.0
